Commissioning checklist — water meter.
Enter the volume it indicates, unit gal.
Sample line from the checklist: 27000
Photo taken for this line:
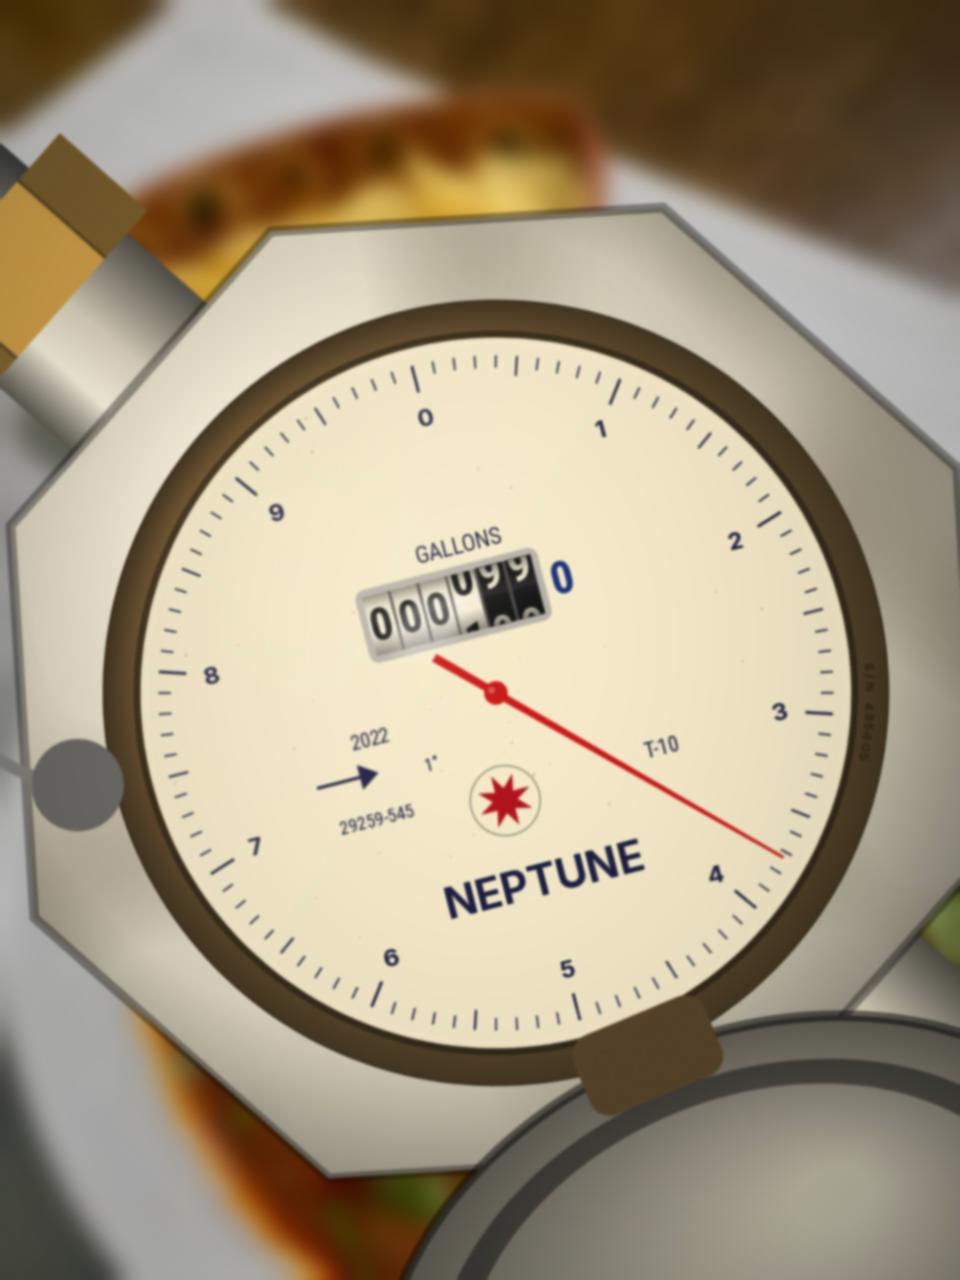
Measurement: 993.7
